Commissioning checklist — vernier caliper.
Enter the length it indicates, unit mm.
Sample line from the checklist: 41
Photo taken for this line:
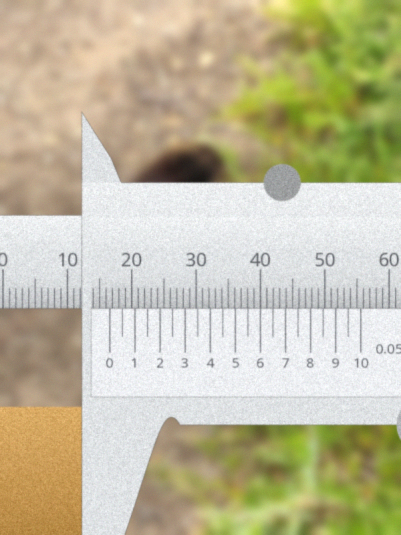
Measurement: 16.6
